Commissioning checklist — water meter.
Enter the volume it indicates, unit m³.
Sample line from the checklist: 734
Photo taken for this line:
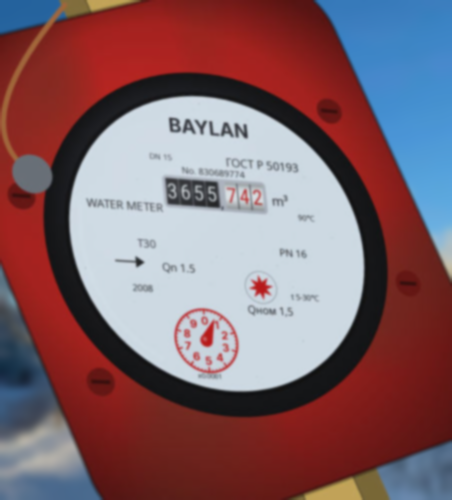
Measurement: 3655.7420
